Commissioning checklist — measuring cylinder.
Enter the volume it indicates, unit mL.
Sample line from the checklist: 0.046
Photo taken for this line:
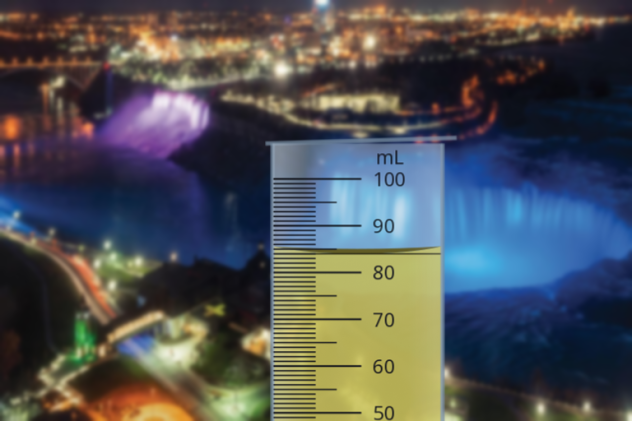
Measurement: 84
